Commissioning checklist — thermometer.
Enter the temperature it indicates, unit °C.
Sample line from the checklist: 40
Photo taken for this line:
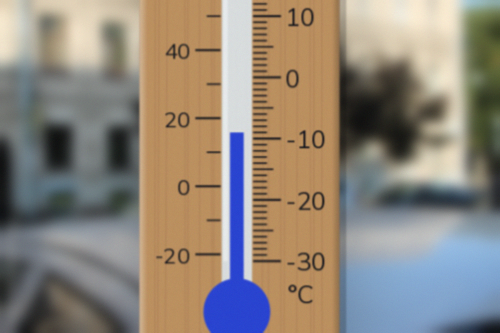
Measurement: -9
